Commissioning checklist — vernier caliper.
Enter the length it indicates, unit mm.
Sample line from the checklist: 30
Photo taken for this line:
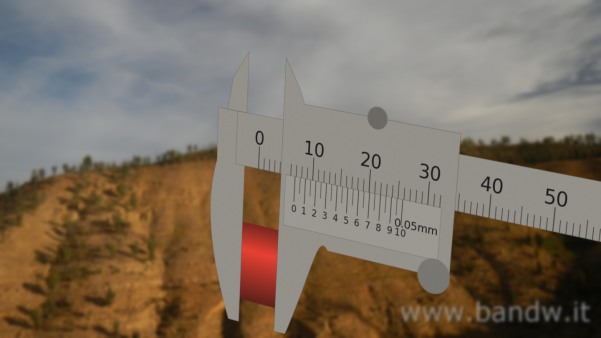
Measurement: 6.8
